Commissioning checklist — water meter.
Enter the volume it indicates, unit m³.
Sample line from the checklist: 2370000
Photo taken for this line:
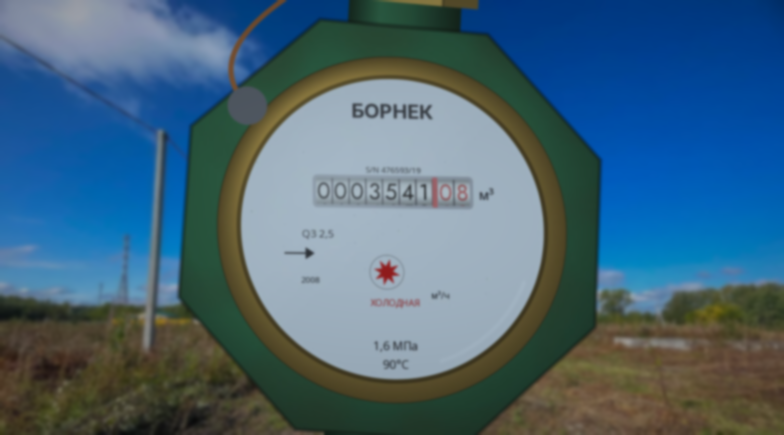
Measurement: 3541.08
